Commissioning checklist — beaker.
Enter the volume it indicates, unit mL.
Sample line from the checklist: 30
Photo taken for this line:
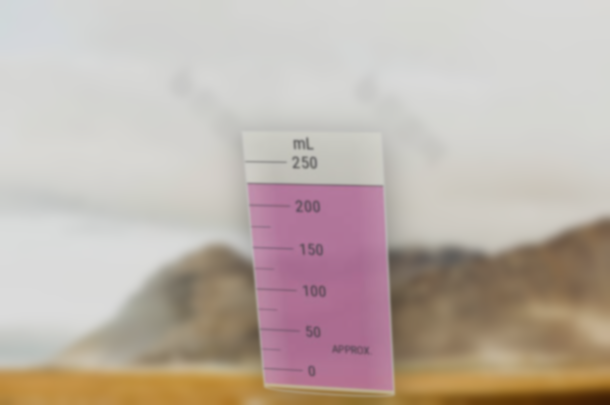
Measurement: 225
